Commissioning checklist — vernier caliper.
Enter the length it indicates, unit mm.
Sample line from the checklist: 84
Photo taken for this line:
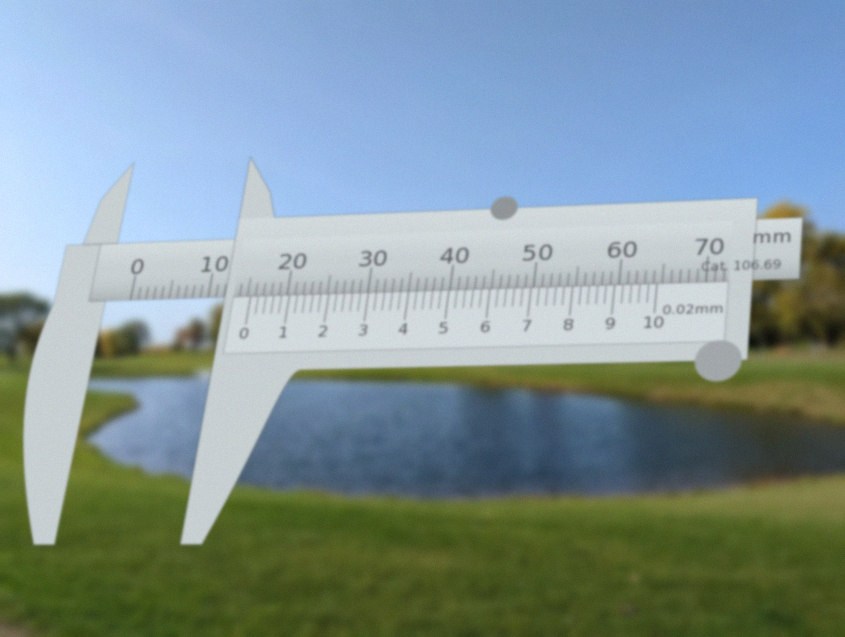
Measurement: 15.4
